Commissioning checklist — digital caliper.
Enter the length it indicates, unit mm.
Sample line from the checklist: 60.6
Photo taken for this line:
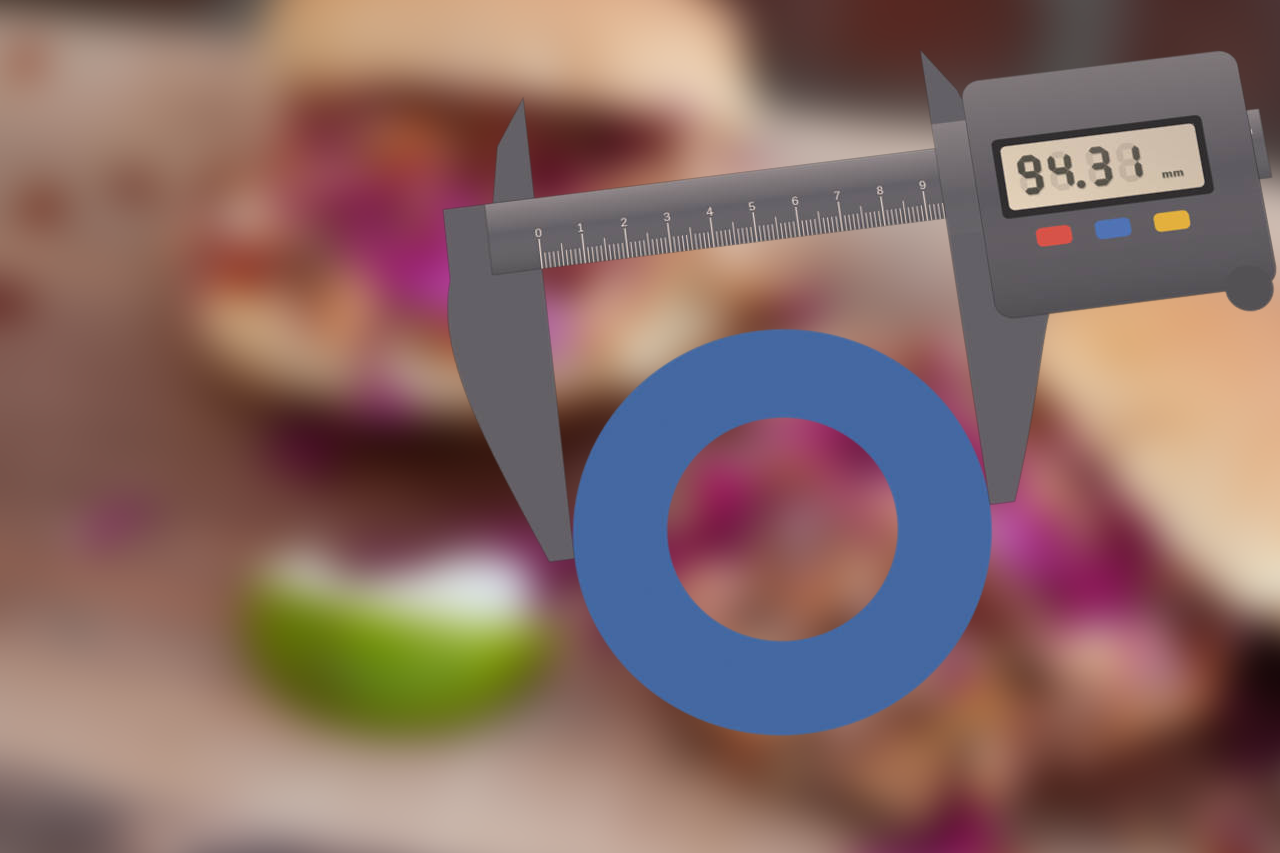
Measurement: 94.31
